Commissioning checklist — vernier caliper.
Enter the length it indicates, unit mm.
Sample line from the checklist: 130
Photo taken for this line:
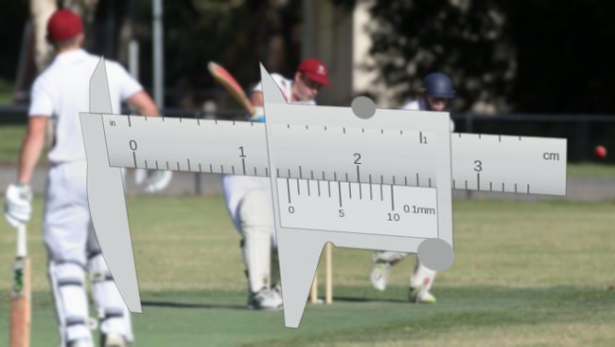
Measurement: 13.8
